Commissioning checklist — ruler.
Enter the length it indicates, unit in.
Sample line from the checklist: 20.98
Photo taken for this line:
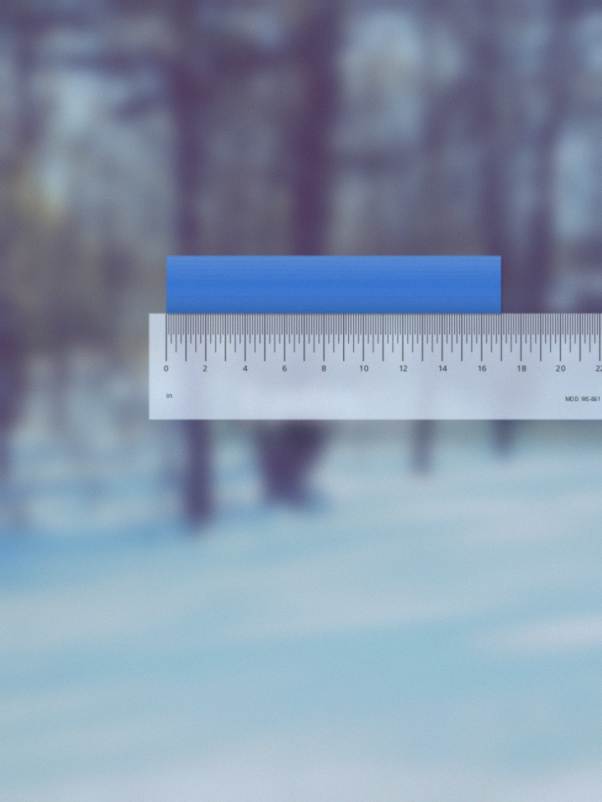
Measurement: 17
